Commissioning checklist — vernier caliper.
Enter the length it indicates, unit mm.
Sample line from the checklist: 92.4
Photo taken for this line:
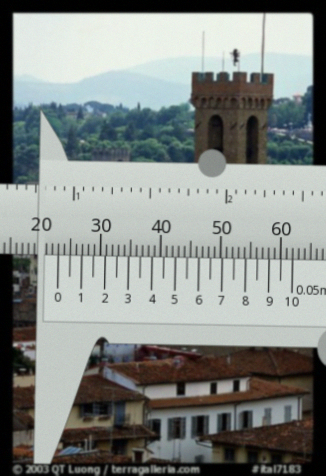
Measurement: 23.0
